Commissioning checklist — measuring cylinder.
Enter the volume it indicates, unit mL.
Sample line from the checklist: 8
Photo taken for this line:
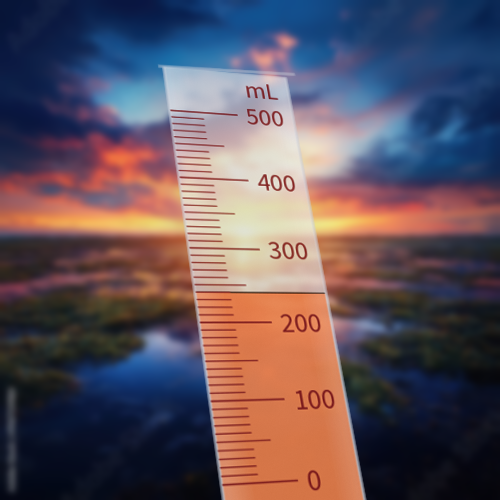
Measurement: 240
